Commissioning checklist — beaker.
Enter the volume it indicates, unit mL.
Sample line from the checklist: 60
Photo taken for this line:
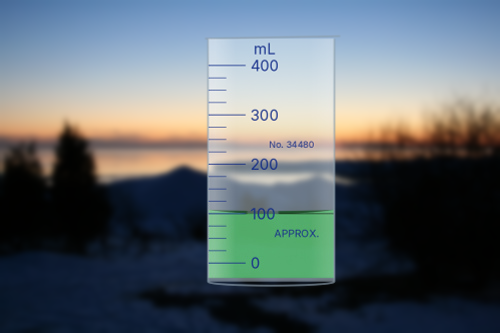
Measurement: 100
